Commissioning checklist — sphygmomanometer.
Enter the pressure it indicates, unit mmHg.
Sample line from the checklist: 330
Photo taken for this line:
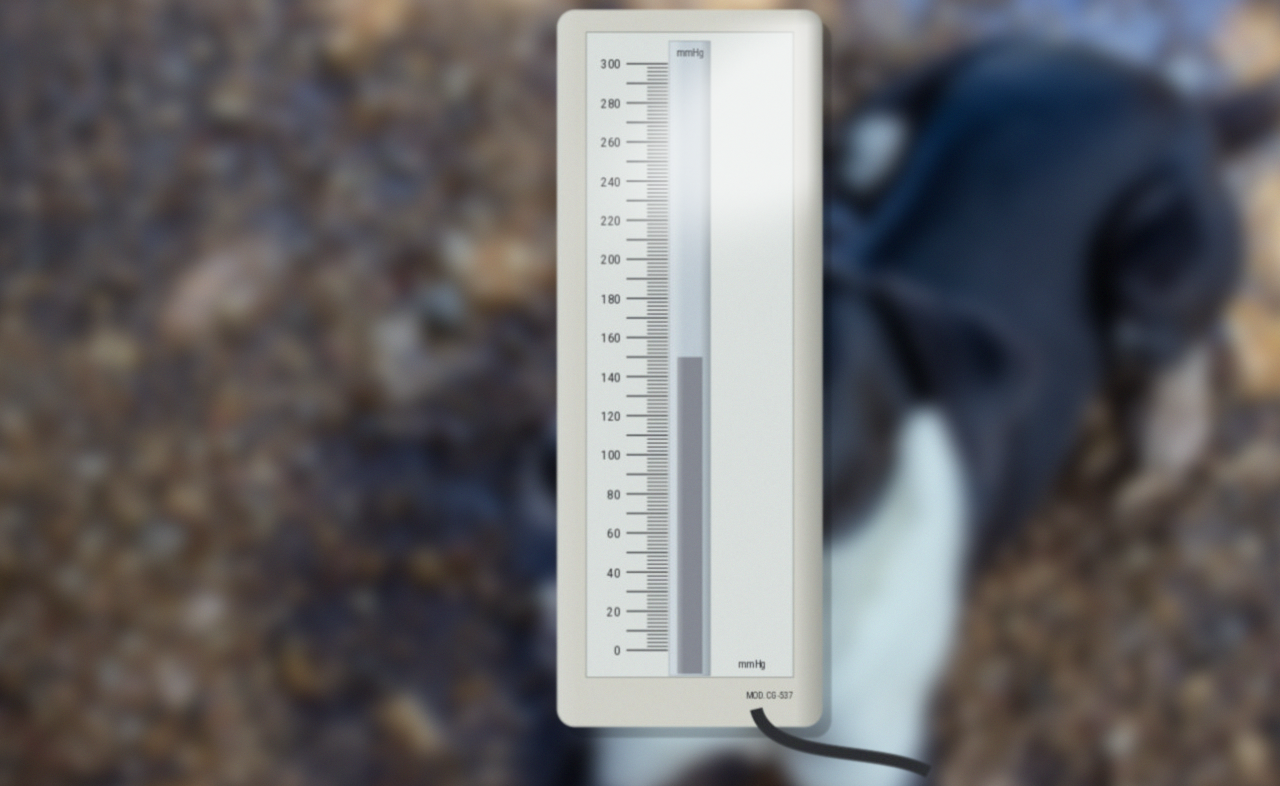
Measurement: 150
